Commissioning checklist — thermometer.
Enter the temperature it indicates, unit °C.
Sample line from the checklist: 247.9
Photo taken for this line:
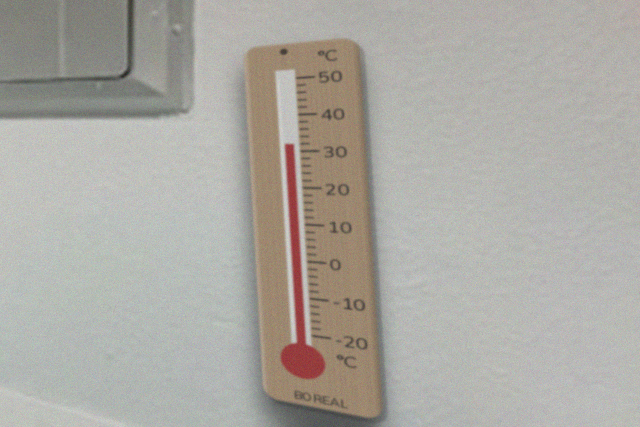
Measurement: 32
